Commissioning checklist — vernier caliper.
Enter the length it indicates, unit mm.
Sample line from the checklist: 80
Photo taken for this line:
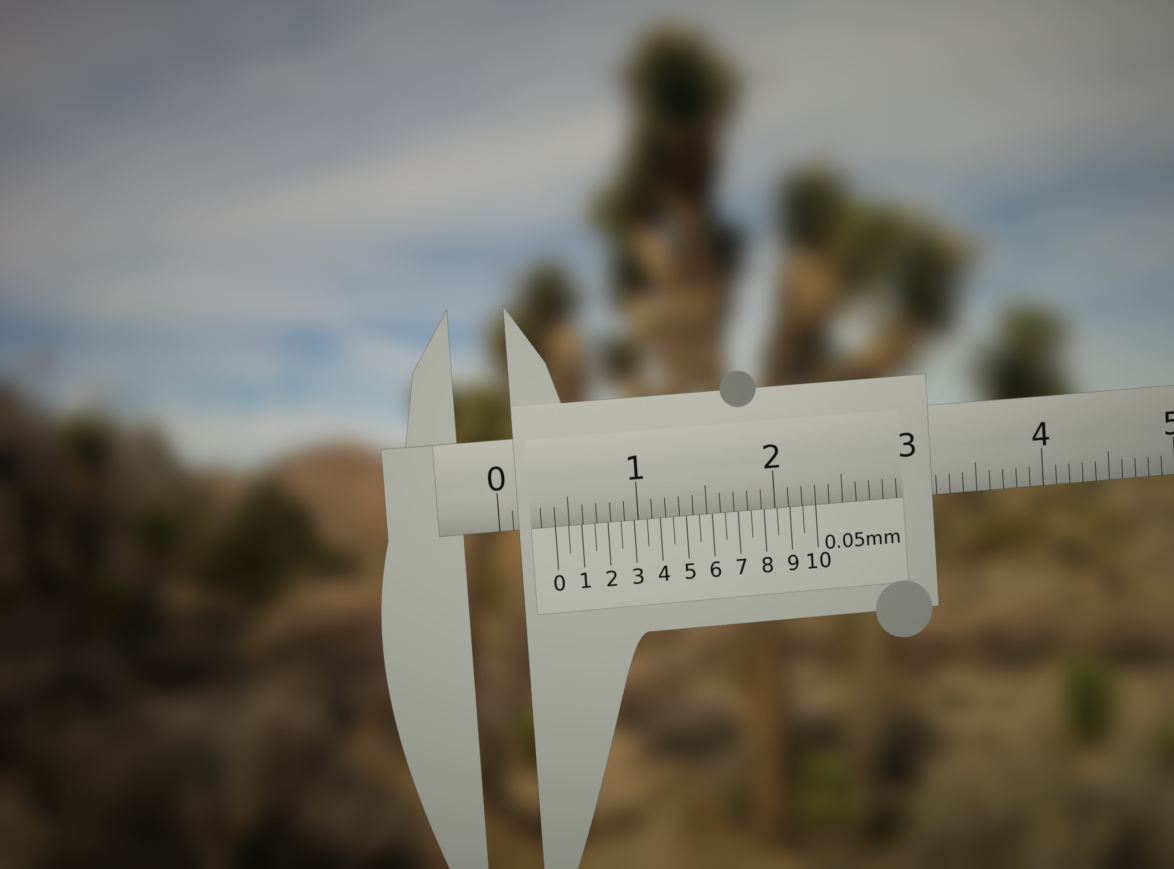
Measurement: 4.0
